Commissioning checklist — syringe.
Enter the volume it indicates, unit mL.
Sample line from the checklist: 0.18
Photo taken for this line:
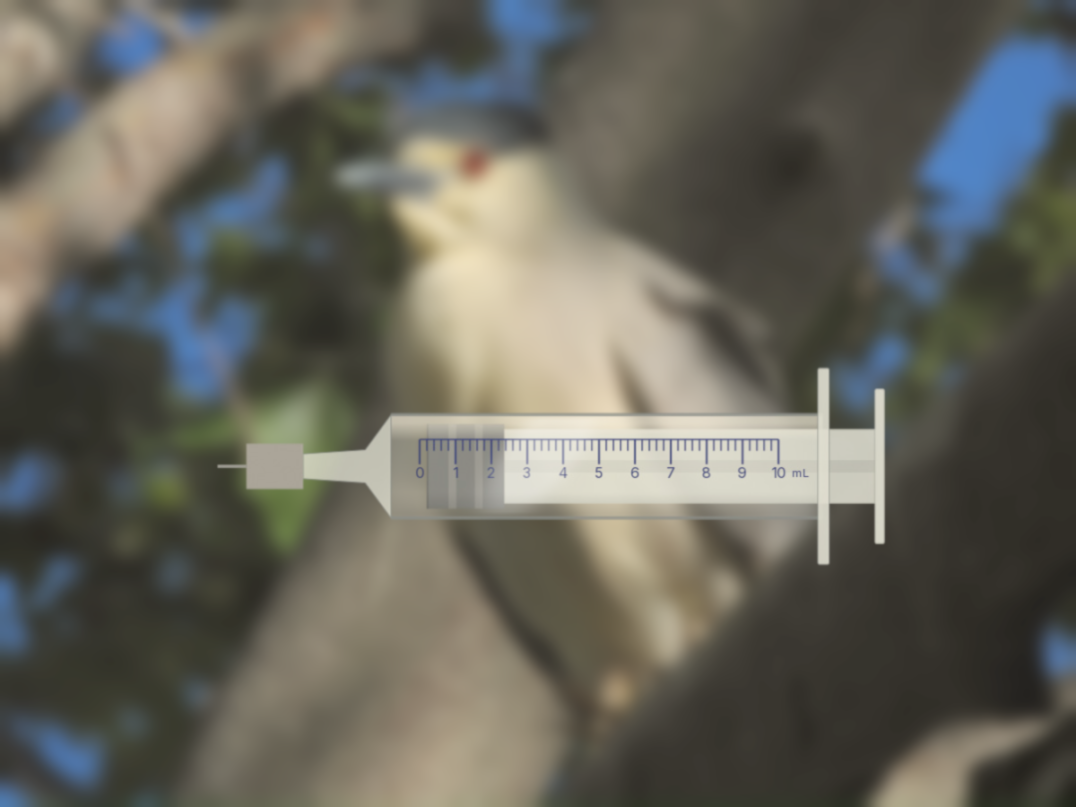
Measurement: 0.2
